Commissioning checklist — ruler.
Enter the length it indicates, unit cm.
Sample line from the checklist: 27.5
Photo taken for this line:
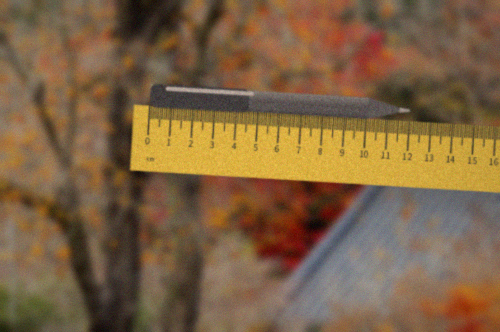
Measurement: 12
